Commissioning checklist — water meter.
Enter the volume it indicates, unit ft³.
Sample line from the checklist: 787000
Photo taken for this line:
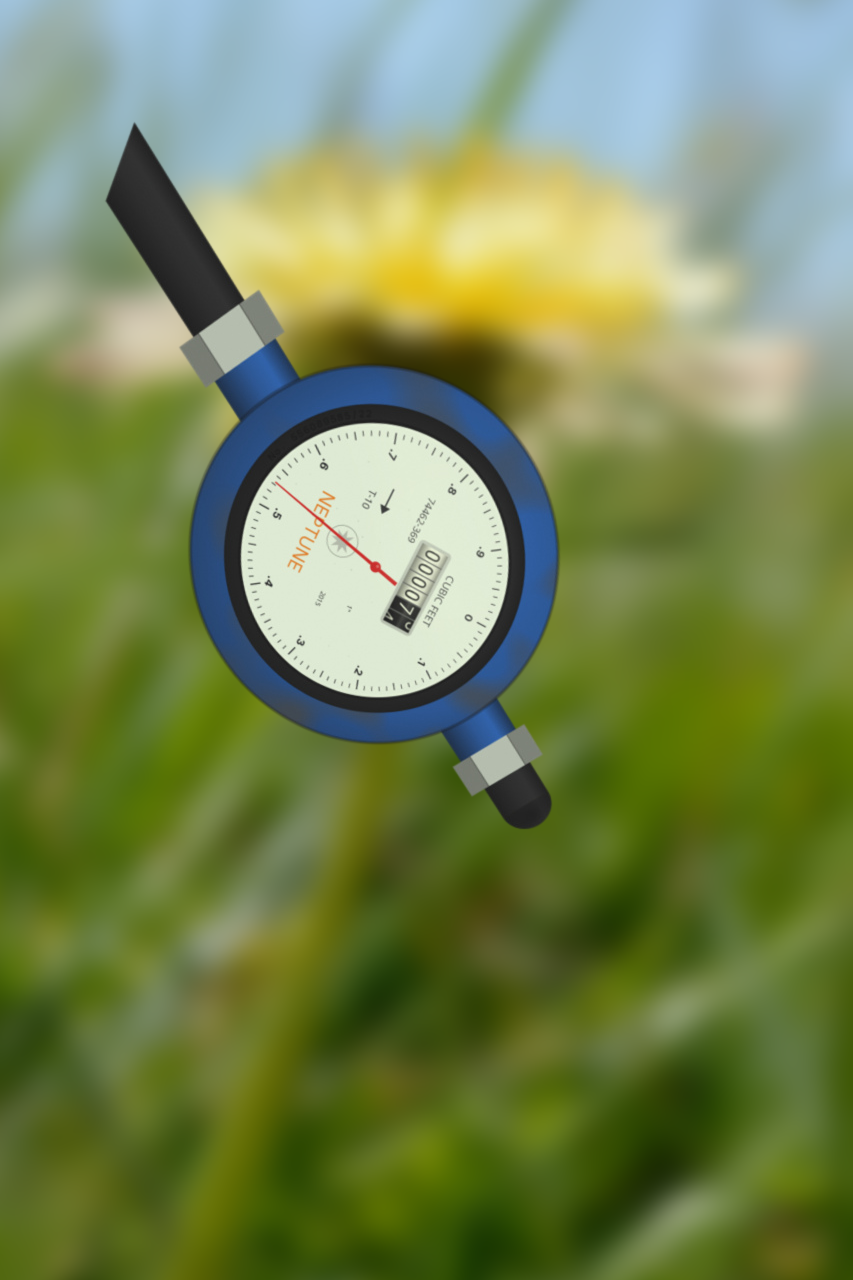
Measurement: 73.53
